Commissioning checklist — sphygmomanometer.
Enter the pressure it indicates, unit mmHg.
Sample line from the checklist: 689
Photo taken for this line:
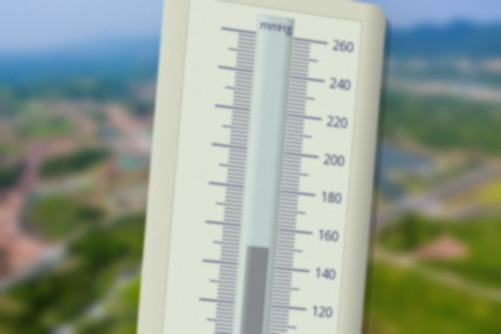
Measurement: 150
